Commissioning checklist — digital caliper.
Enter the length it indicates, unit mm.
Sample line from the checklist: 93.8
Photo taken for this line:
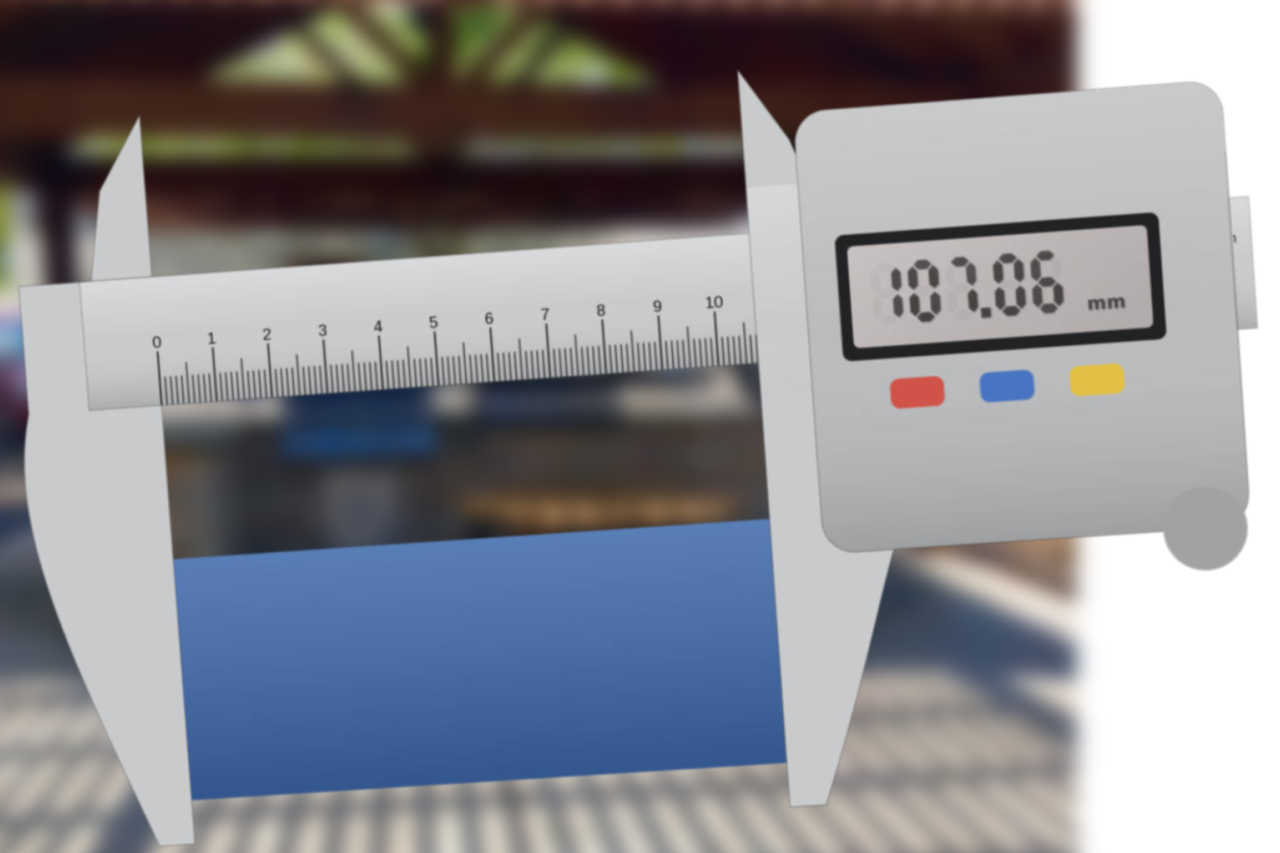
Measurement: 107.06
